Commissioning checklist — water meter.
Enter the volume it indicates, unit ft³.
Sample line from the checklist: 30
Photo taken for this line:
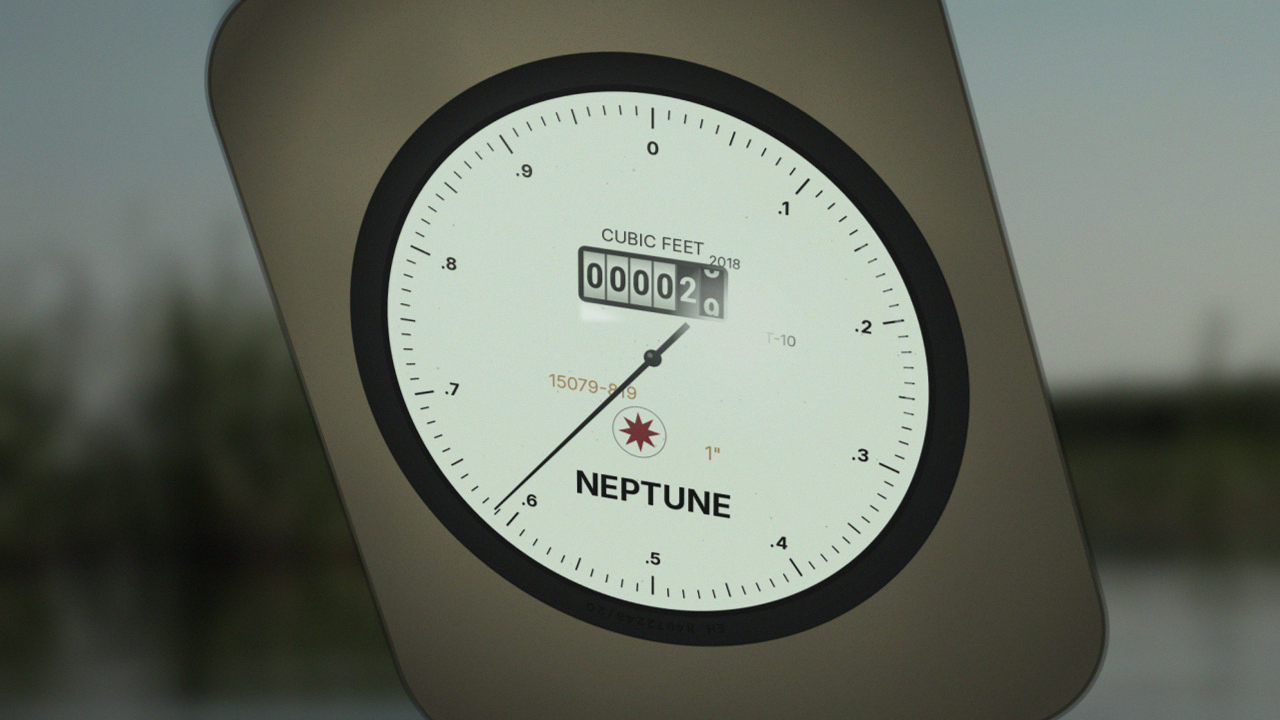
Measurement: 28.61
